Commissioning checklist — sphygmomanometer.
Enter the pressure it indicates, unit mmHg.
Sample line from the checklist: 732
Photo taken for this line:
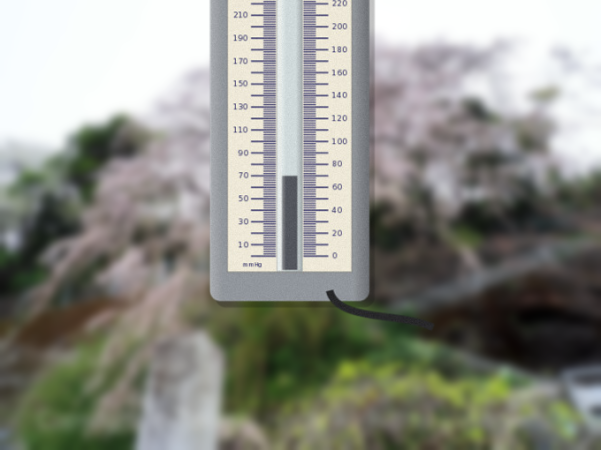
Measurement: 70
